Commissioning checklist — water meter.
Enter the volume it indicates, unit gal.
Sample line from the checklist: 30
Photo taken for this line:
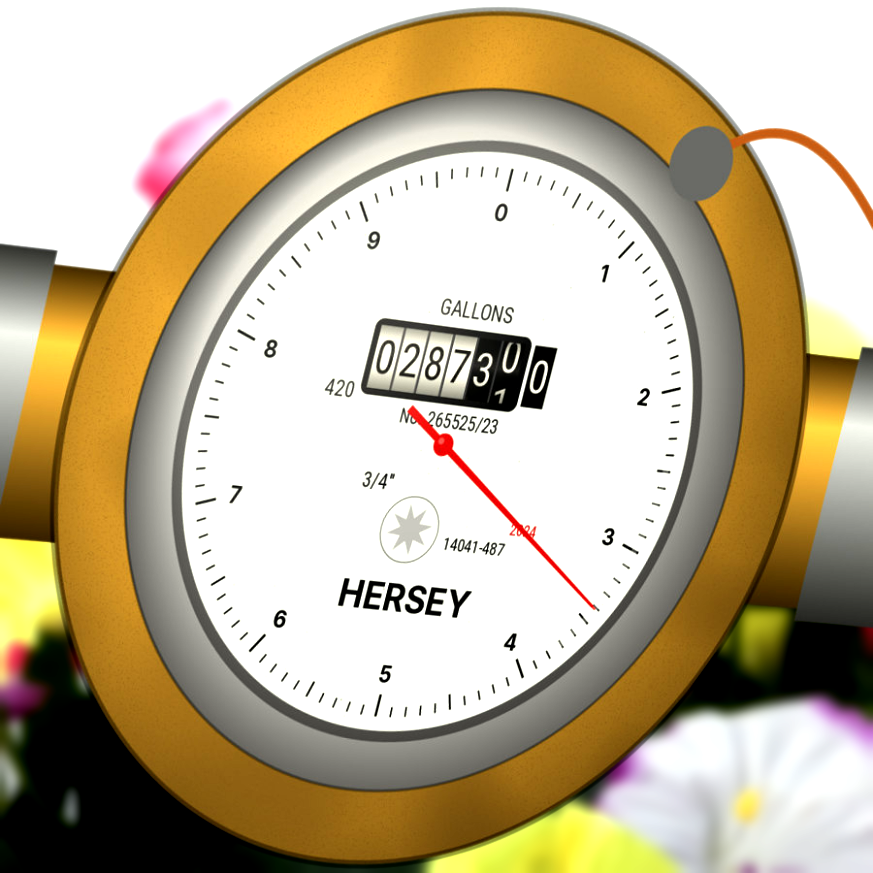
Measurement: 287303.4
